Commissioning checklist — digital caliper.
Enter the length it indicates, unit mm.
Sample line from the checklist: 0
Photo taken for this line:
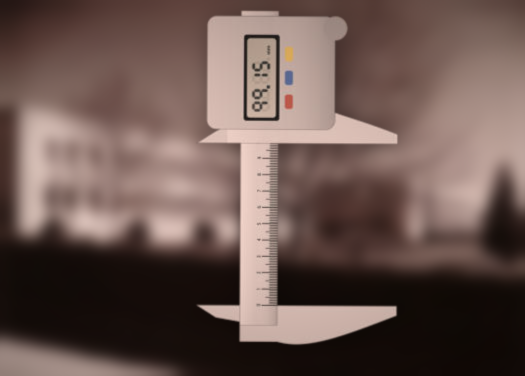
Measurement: 99.15
